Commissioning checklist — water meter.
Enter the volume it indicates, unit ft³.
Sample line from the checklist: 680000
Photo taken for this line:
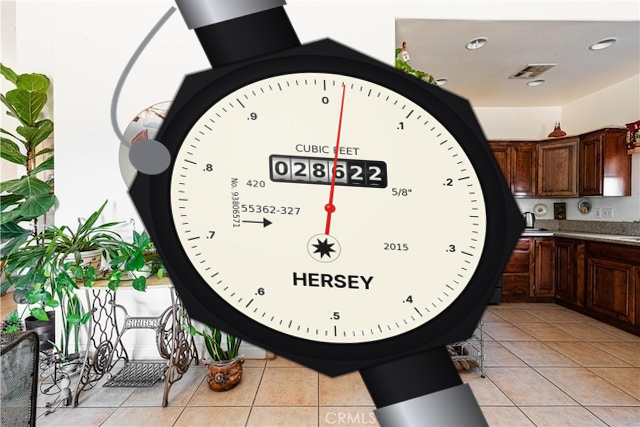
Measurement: 28622.02
